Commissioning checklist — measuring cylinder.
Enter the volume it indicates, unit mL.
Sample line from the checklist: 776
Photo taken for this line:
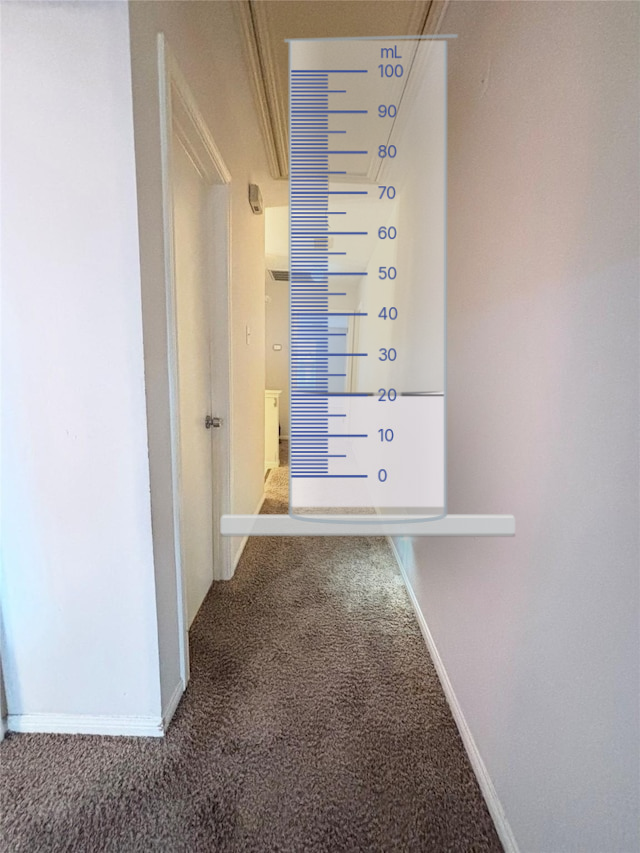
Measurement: 20
